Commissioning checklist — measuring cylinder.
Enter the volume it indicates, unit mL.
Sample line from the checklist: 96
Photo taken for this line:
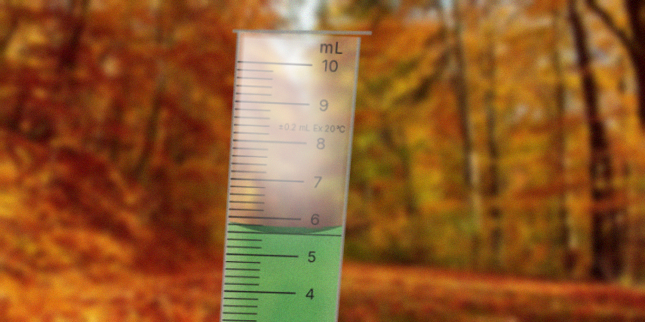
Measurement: 5.6
